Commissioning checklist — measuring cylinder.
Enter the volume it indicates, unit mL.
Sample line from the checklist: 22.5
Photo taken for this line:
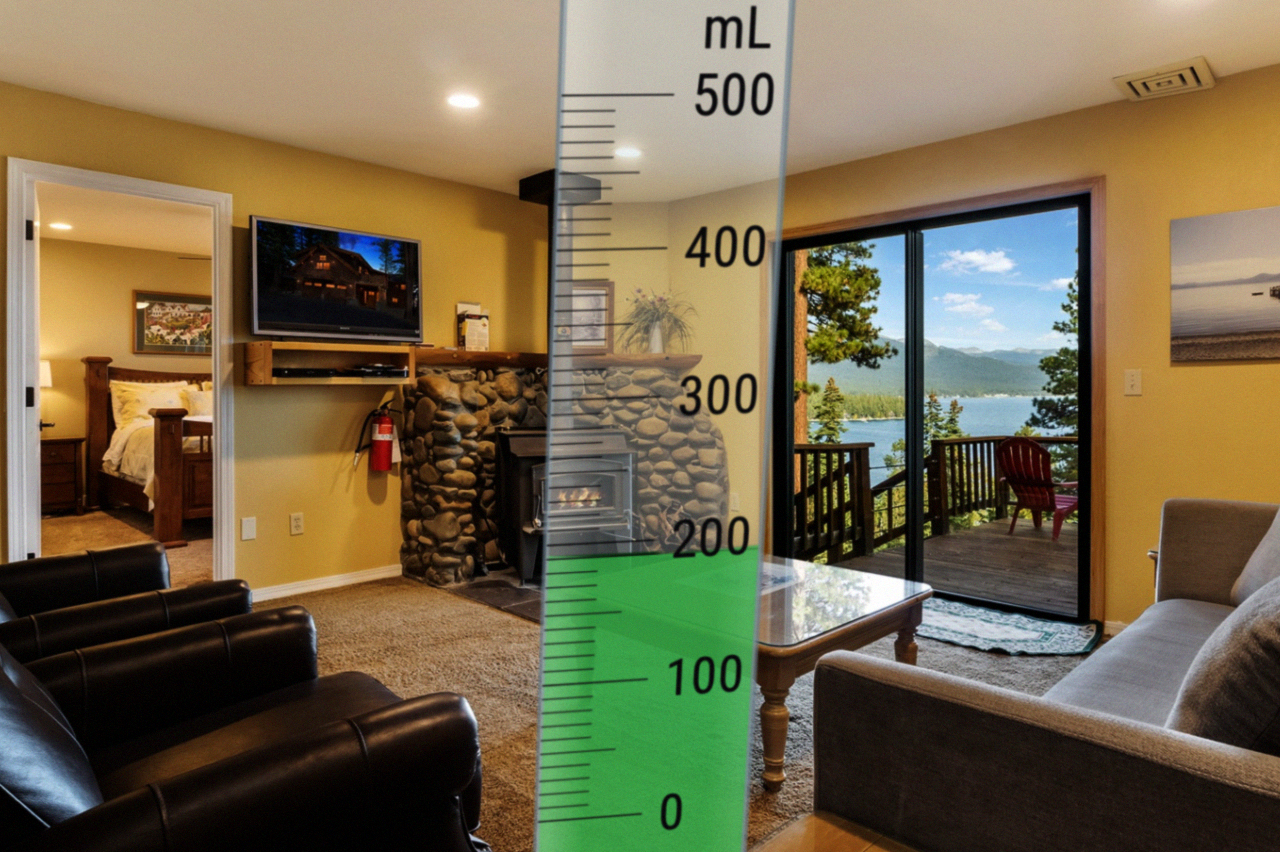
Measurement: 190
